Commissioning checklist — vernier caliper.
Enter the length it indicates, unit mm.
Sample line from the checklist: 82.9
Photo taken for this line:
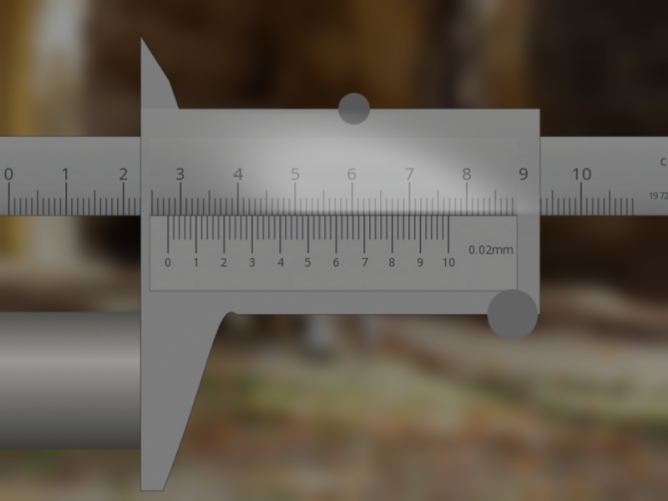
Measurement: 27.8
